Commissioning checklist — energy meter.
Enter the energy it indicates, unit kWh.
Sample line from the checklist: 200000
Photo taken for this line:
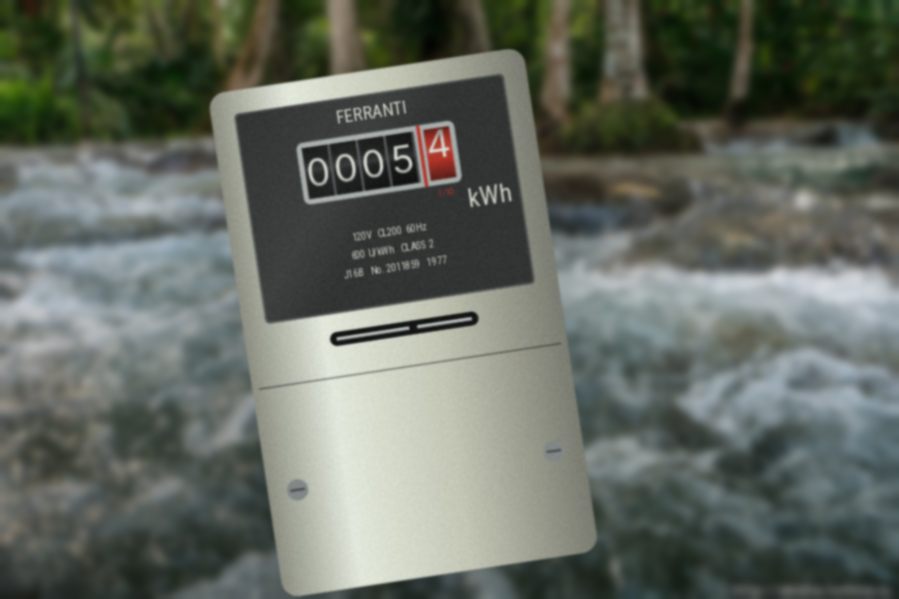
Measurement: 5.4
